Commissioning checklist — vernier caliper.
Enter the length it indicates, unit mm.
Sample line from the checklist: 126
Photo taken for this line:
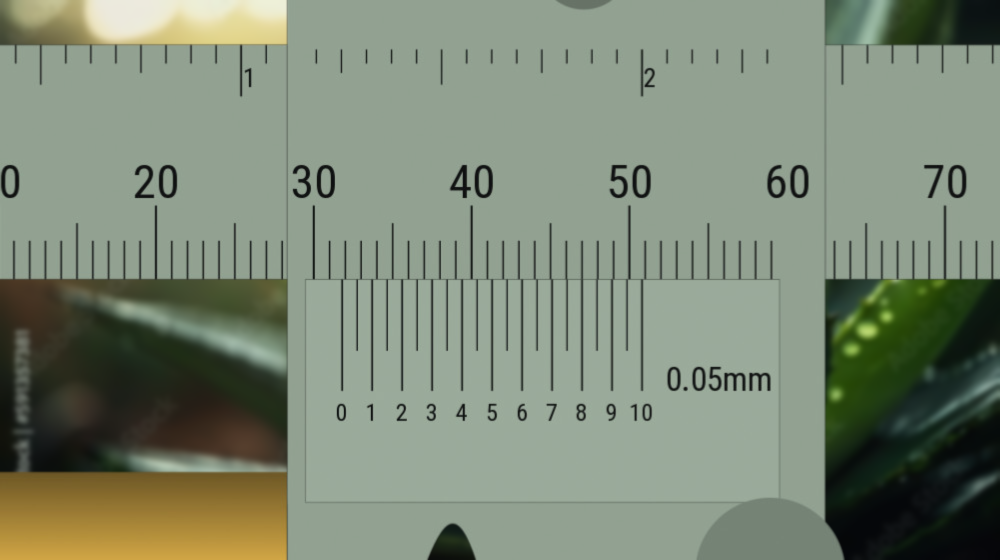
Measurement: 31.8
